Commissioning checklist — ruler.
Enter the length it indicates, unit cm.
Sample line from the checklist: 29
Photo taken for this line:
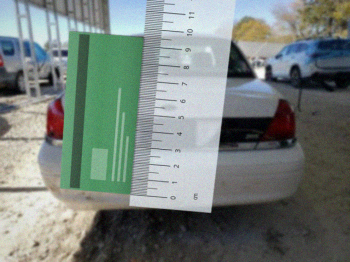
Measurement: 9.5
